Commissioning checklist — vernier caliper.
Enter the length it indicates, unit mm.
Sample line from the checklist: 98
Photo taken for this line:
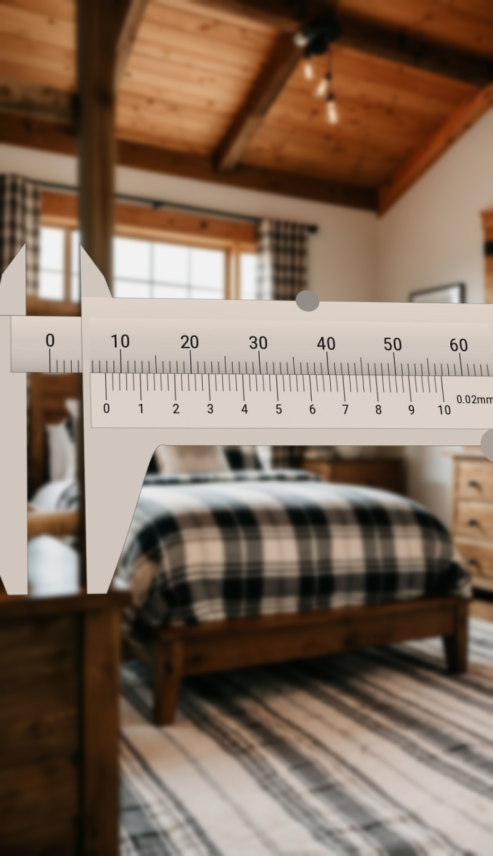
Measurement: 7.8
